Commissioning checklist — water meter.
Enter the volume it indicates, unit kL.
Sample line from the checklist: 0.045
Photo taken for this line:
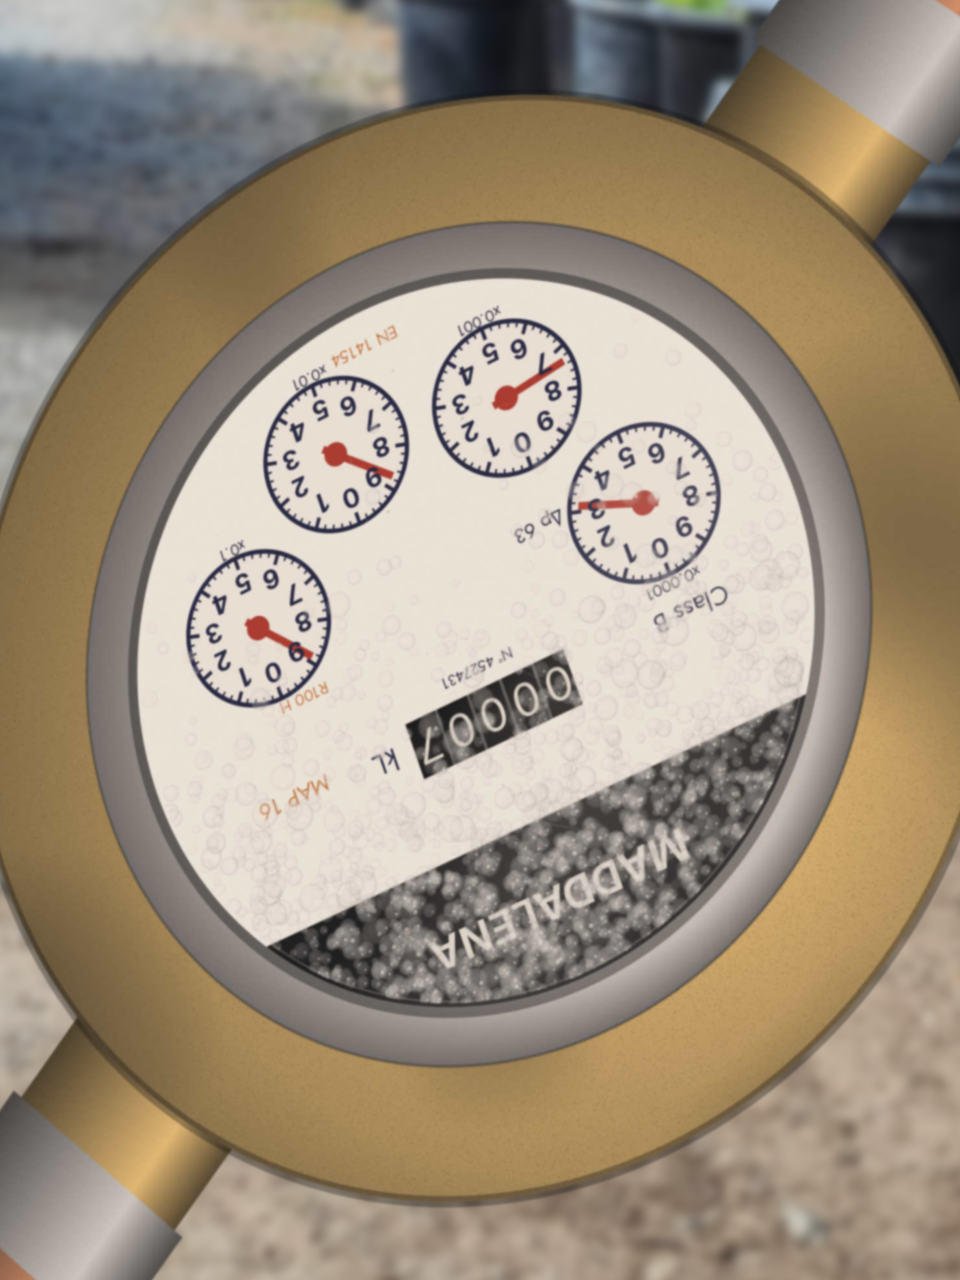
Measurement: 7.8873
